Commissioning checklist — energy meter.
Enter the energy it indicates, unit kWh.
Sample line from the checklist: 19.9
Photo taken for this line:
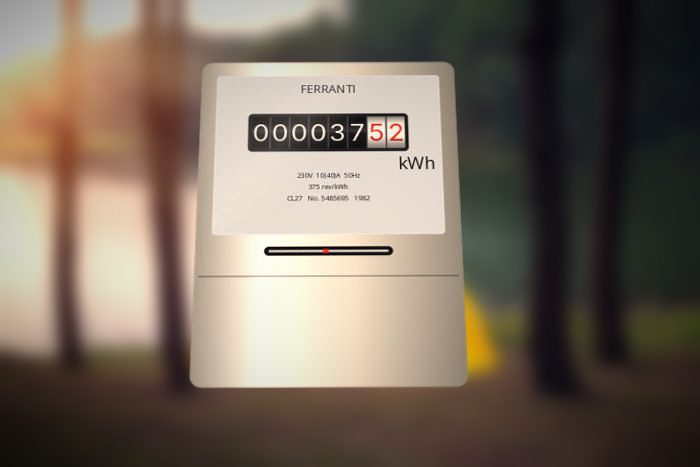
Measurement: 37.52
